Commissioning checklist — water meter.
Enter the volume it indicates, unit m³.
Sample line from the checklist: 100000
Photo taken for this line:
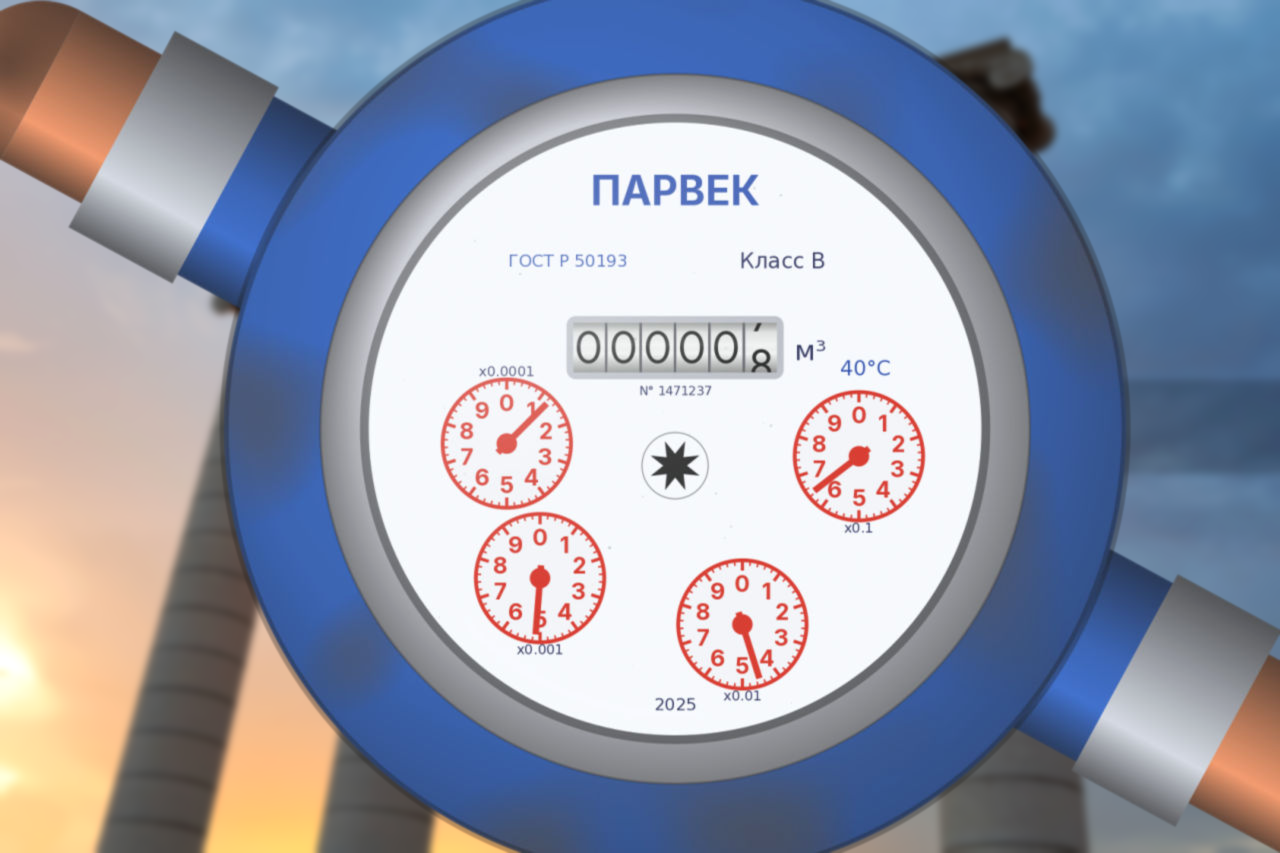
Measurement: 7.6451
